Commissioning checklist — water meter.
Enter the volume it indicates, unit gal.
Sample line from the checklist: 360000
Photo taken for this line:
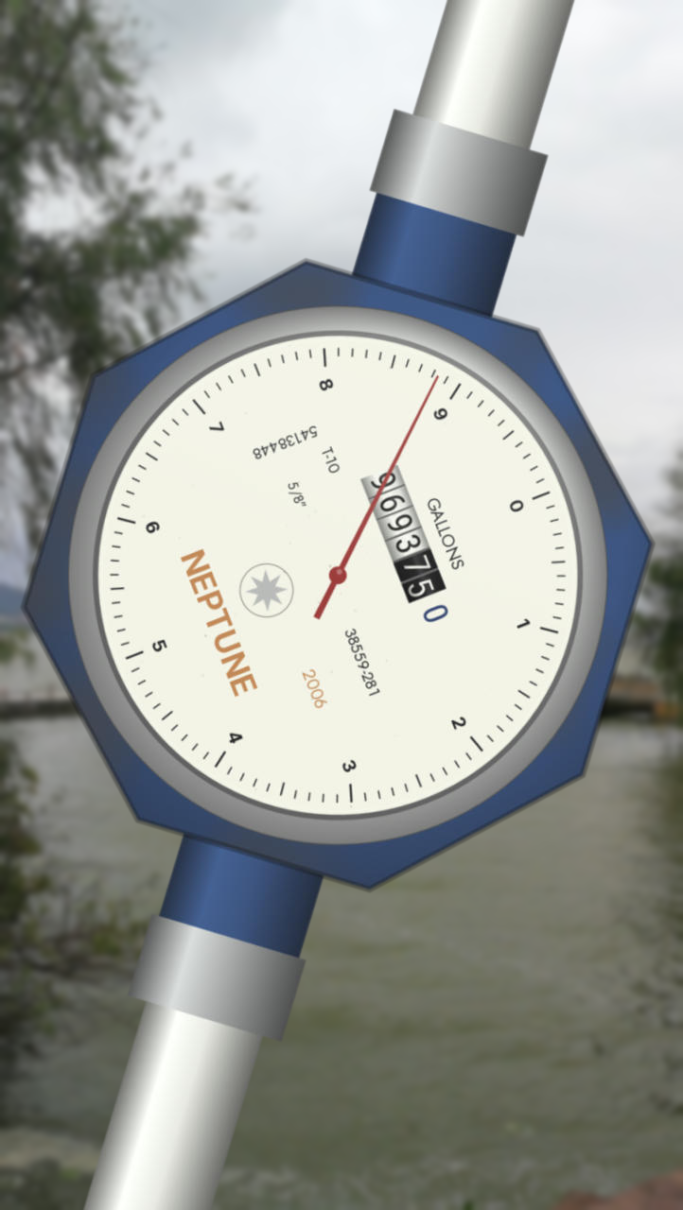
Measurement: 9693748.8
